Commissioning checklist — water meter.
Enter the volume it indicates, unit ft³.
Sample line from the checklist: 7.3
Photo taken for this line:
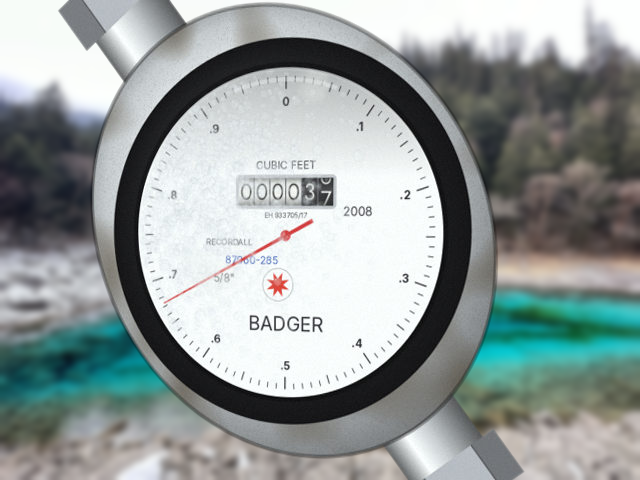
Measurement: 36.67
